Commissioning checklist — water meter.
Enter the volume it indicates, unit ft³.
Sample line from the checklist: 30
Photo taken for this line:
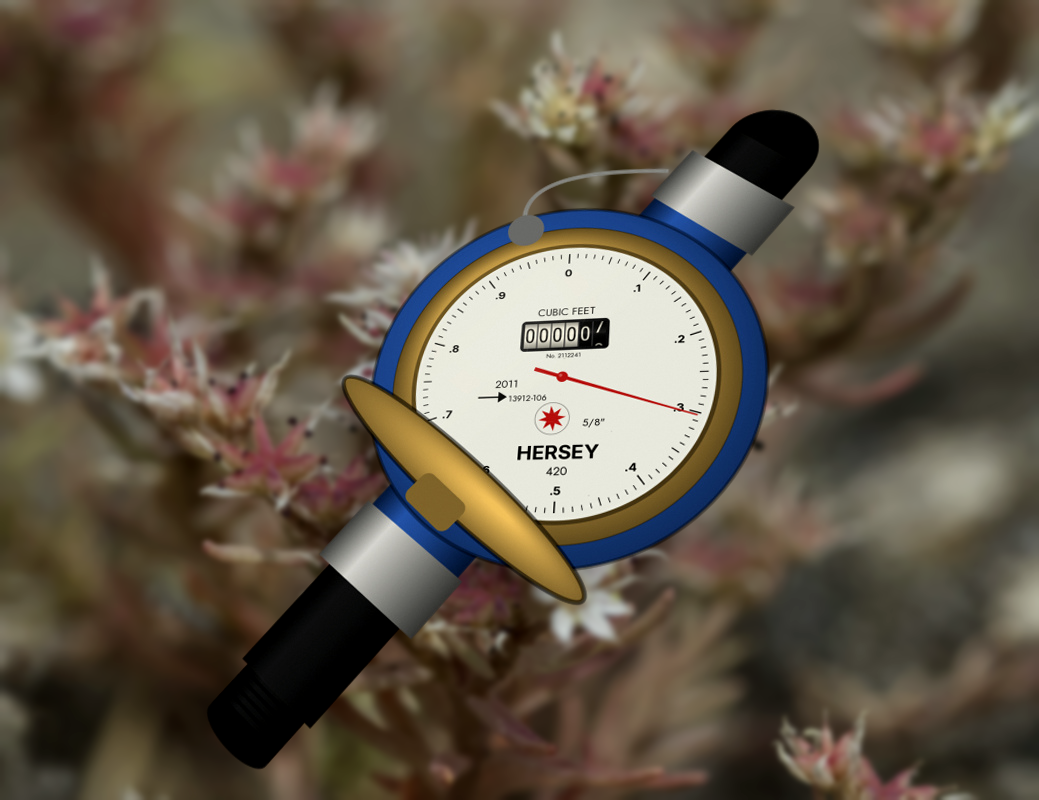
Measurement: 7.30
